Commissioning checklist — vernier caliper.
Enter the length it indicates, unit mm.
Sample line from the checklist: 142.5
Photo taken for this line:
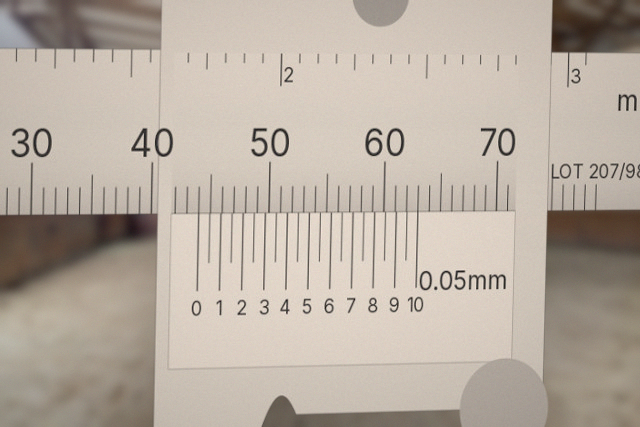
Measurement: 44.0
